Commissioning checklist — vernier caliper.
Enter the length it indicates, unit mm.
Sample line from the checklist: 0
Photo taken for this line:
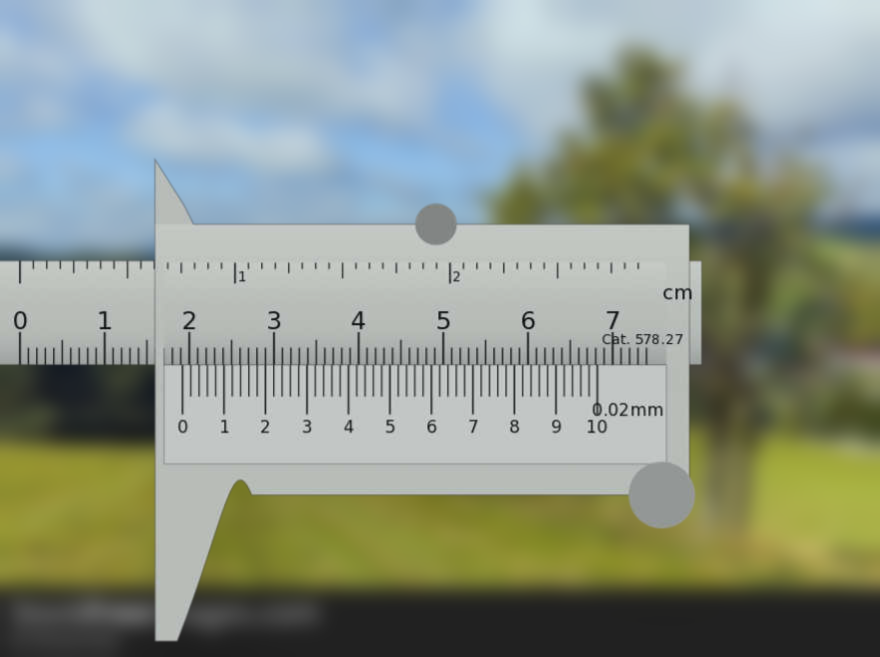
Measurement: 19.2
